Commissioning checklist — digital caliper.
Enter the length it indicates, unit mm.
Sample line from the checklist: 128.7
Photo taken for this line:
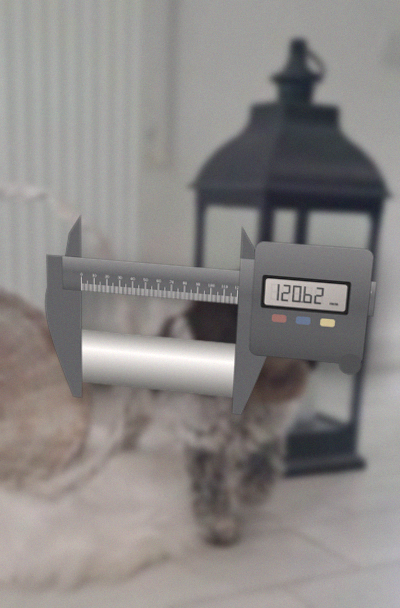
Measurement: 120.62
